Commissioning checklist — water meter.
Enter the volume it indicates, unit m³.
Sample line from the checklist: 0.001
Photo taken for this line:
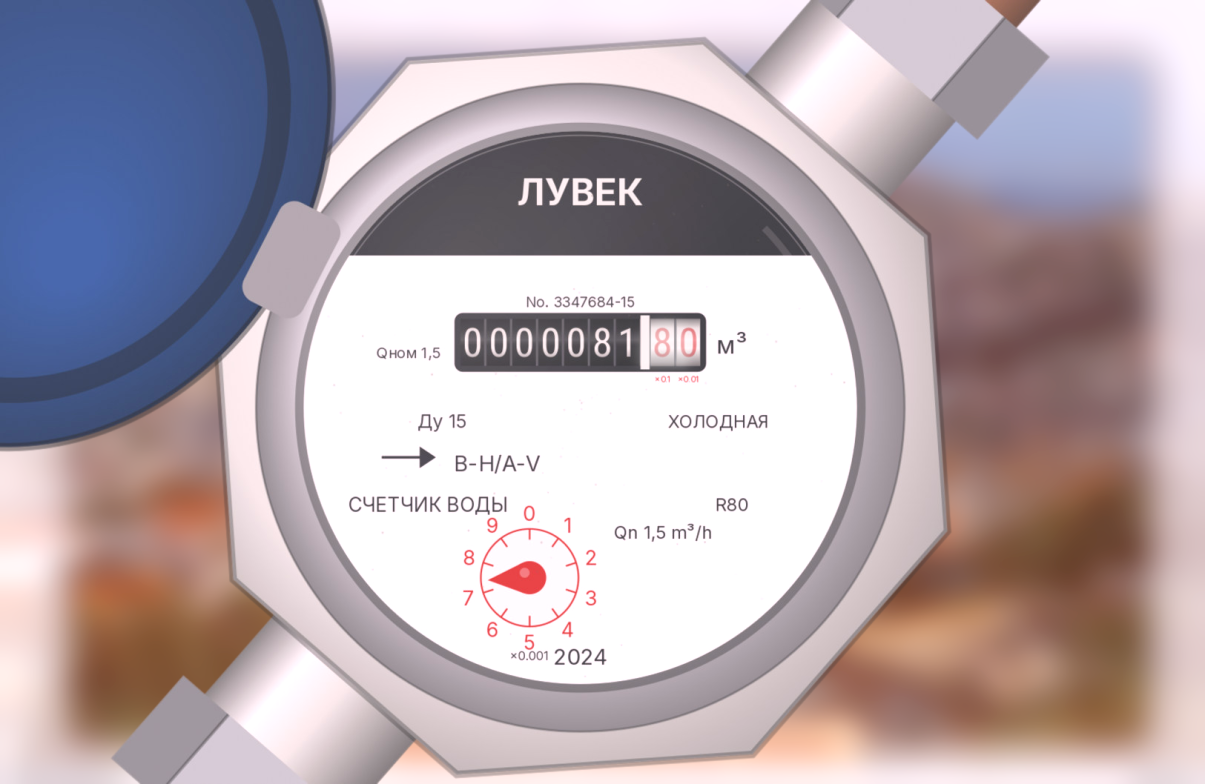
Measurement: 81.807
